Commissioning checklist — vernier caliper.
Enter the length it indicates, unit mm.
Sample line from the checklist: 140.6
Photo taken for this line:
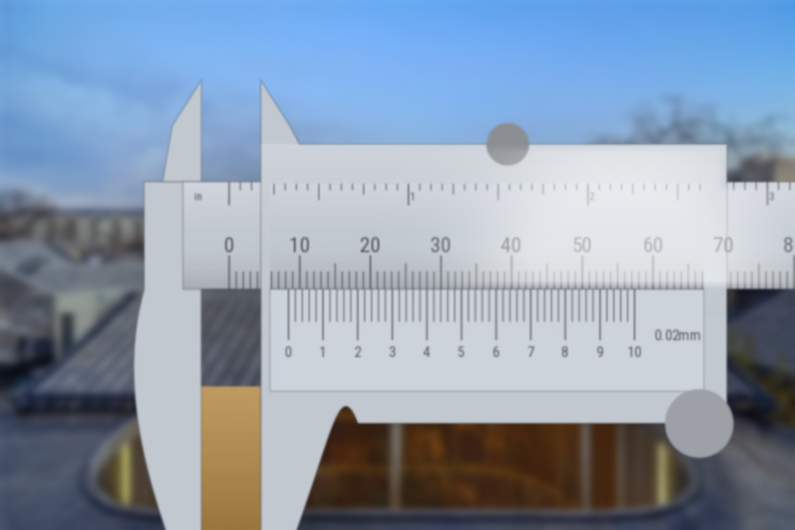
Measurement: 8.4
